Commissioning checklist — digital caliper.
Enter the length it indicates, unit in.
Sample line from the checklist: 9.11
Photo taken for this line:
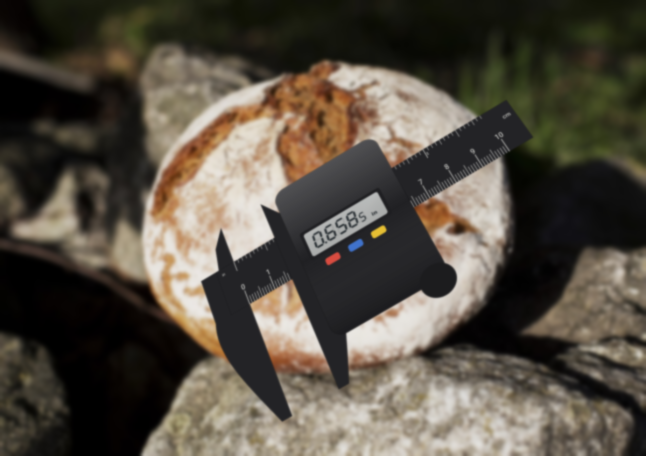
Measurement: 0.6585
